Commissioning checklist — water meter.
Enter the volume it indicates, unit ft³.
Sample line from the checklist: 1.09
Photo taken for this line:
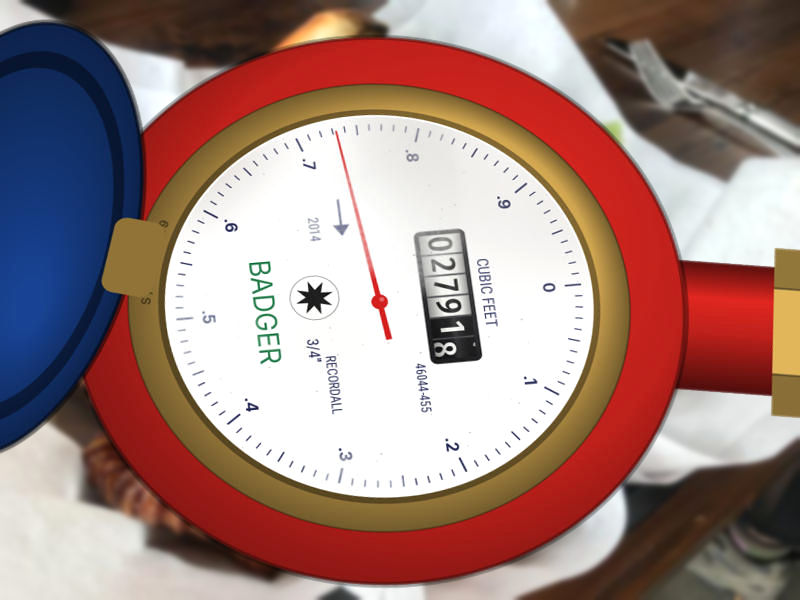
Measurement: 27917.73
